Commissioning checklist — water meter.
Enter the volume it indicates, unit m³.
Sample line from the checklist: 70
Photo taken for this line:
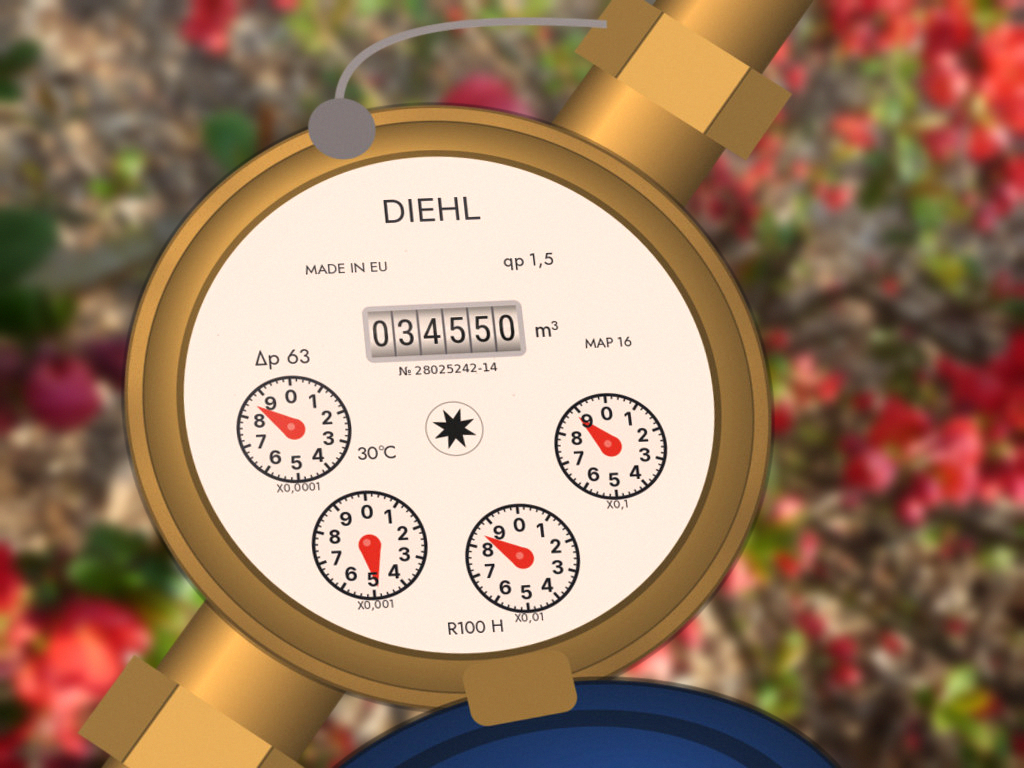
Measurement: 34550.8848
